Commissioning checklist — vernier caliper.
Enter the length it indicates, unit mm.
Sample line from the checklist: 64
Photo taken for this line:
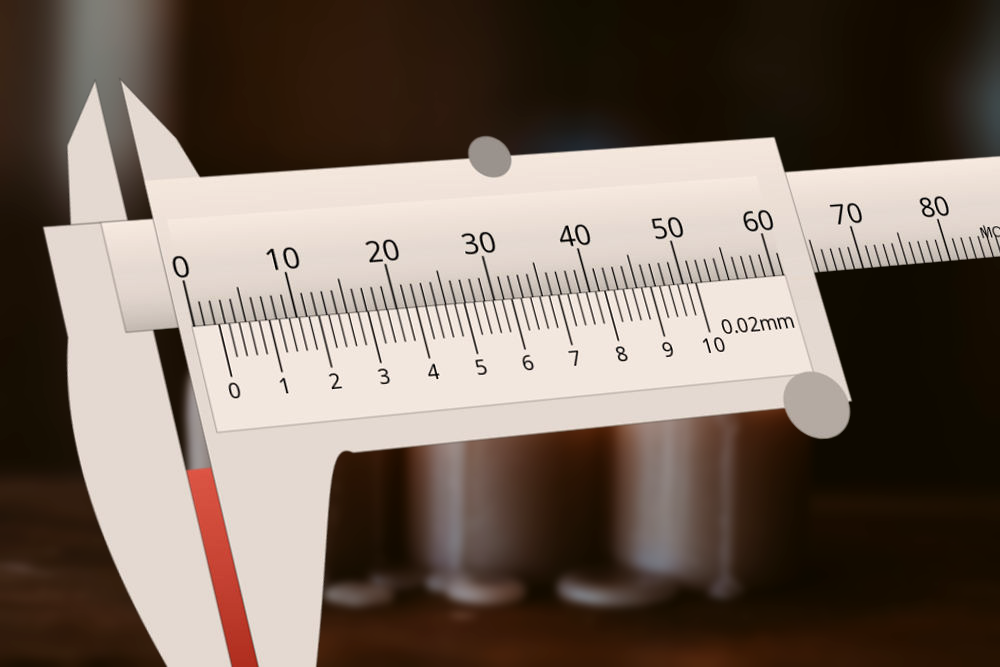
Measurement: 2.4
